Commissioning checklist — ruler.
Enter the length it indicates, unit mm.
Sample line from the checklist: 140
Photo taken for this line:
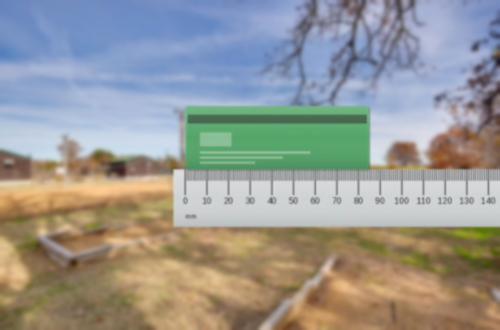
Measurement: 85
